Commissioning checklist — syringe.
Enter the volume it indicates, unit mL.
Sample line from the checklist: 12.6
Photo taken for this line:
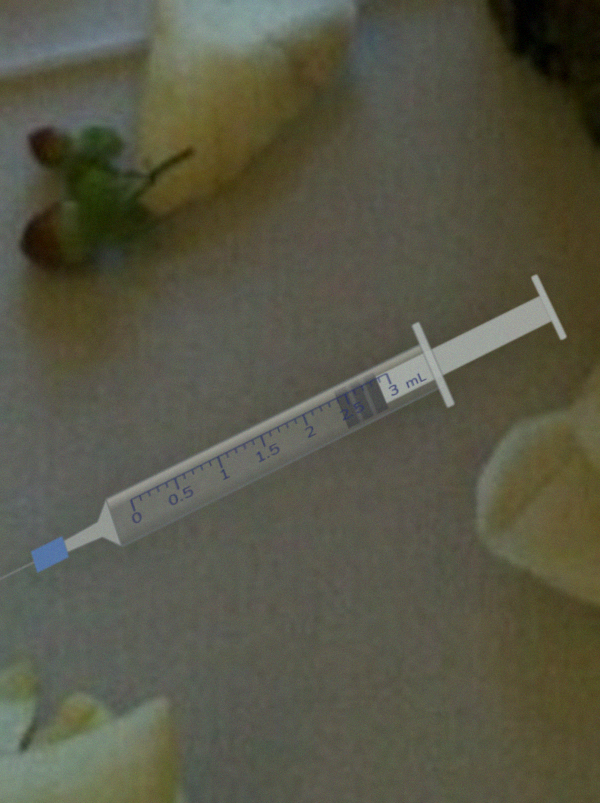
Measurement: 2.4
